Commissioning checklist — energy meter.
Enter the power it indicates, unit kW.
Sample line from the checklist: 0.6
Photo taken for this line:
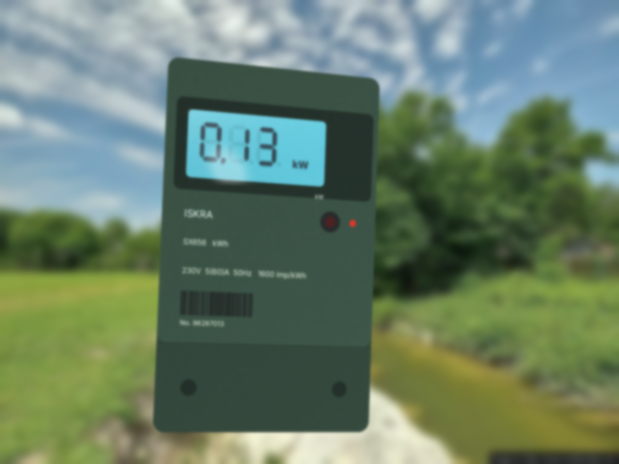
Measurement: 0.13
